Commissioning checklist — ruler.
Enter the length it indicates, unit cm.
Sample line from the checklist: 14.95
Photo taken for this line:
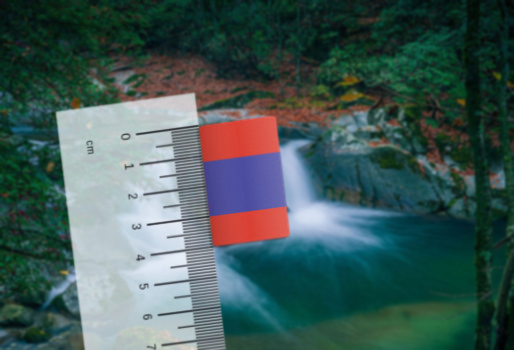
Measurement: 4
